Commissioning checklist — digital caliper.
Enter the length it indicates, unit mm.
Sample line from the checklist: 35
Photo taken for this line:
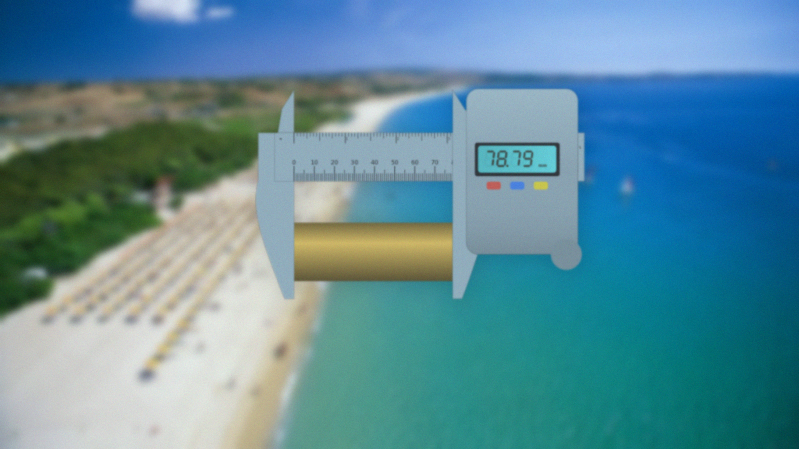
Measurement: 78.79
